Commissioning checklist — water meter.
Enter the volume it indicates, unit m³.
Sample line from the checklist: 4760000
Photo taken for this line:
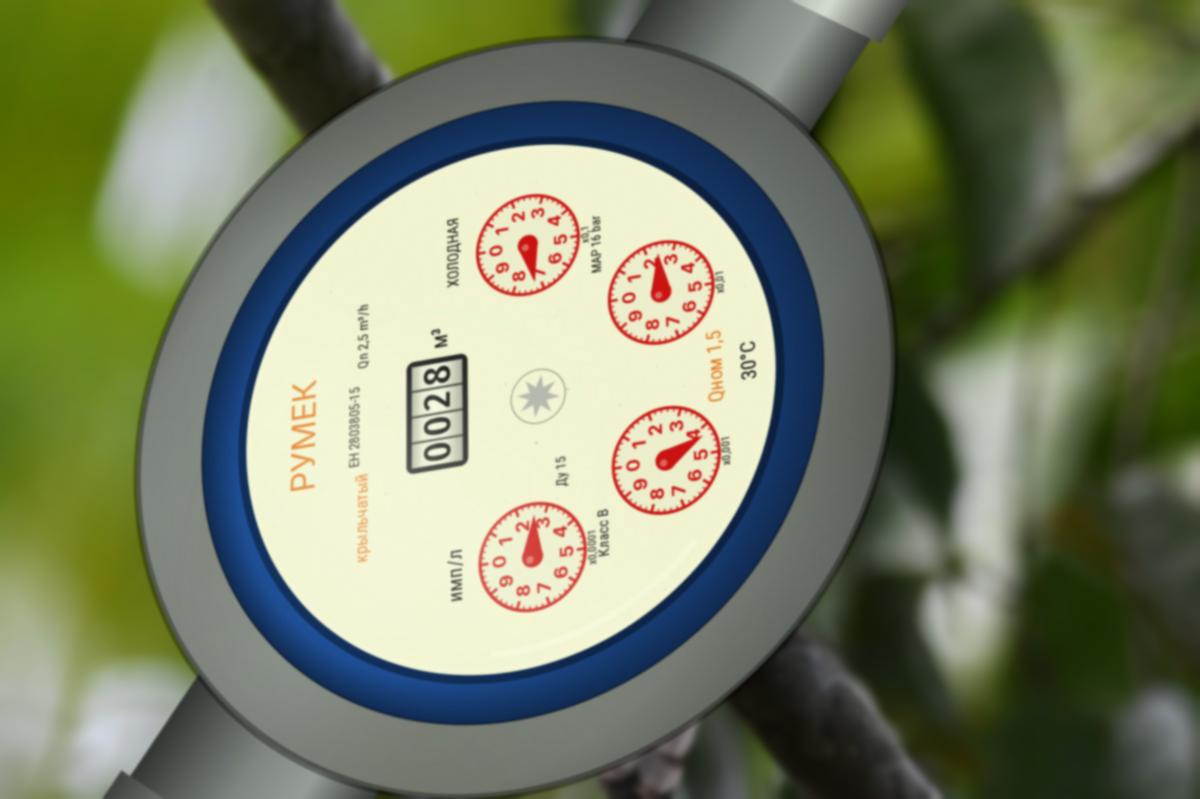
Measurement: 28.7242
